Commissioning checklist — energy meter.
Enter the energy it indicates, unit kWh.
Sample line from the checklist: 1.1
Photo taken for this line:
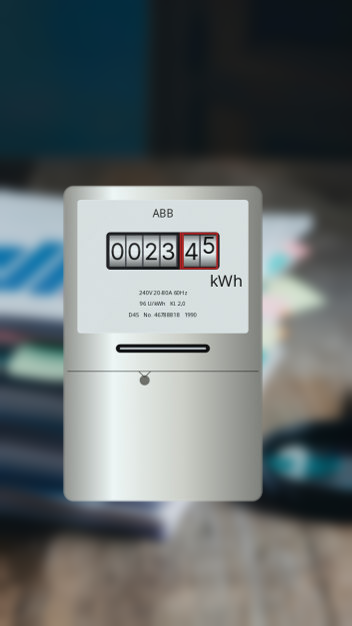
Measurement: 23.45
